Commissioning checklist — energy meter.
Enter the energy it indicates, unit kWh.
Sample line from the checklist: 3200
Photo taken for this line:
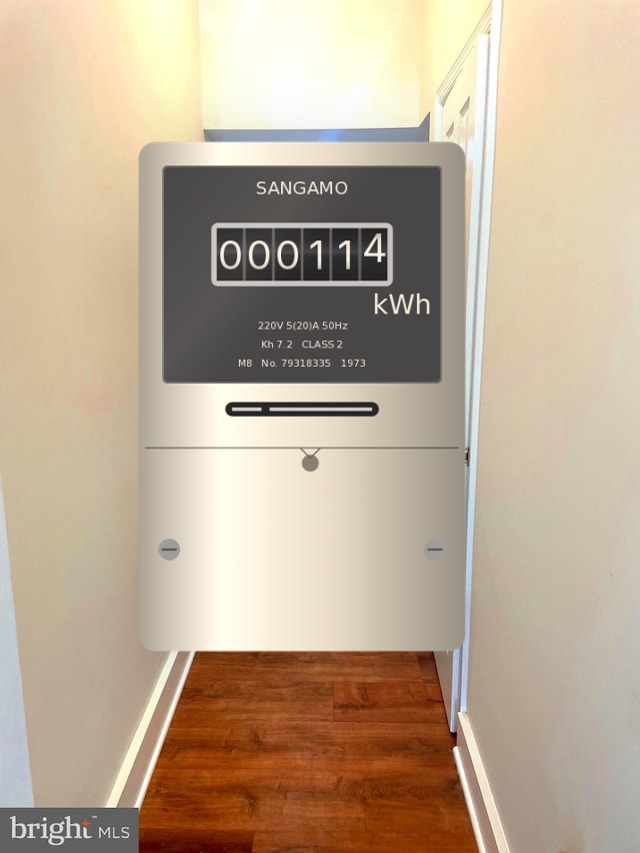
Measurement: 114
